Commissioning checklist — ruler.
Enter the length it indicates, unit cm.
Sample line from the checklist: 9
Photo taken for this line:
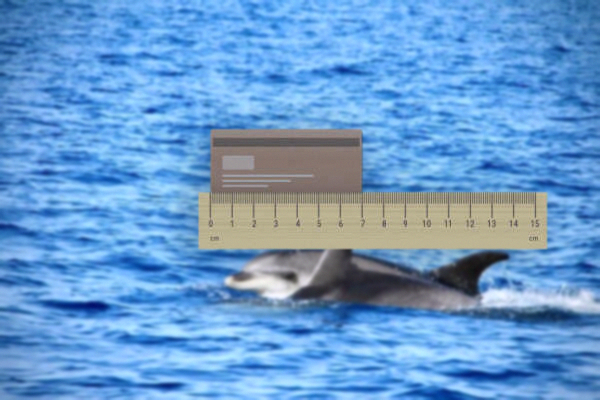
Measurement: 7
